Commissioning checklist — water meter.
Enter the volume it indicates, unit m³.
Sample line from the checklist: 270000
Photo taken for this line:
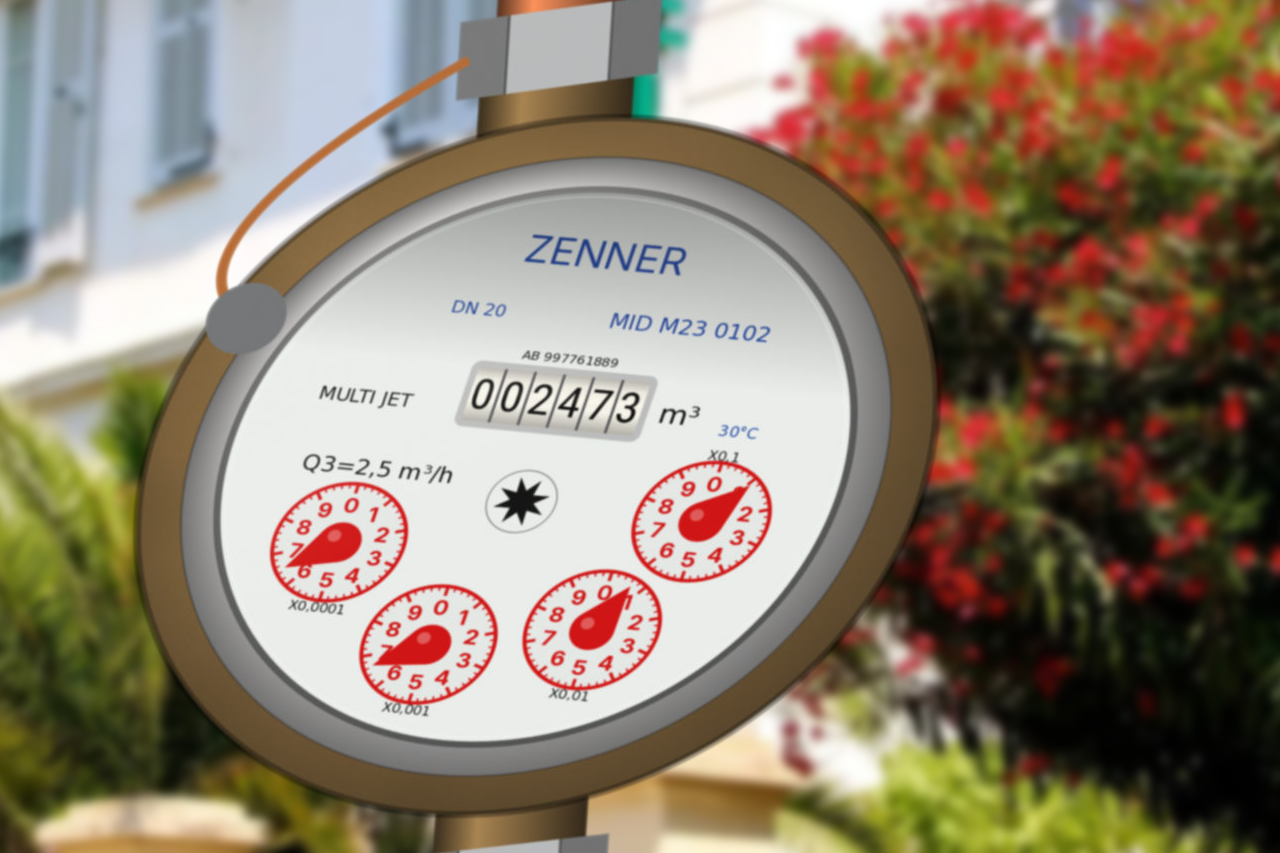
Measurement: 2473.1066
